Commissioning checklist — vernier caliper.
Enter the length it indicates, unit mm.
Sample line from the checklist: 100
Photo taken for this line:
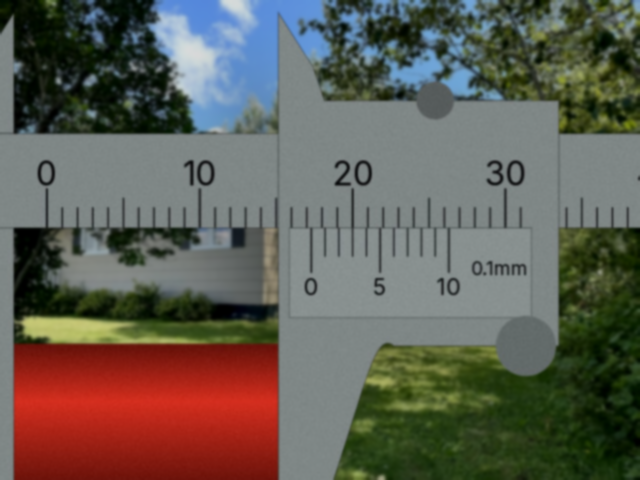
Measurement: 17.3
